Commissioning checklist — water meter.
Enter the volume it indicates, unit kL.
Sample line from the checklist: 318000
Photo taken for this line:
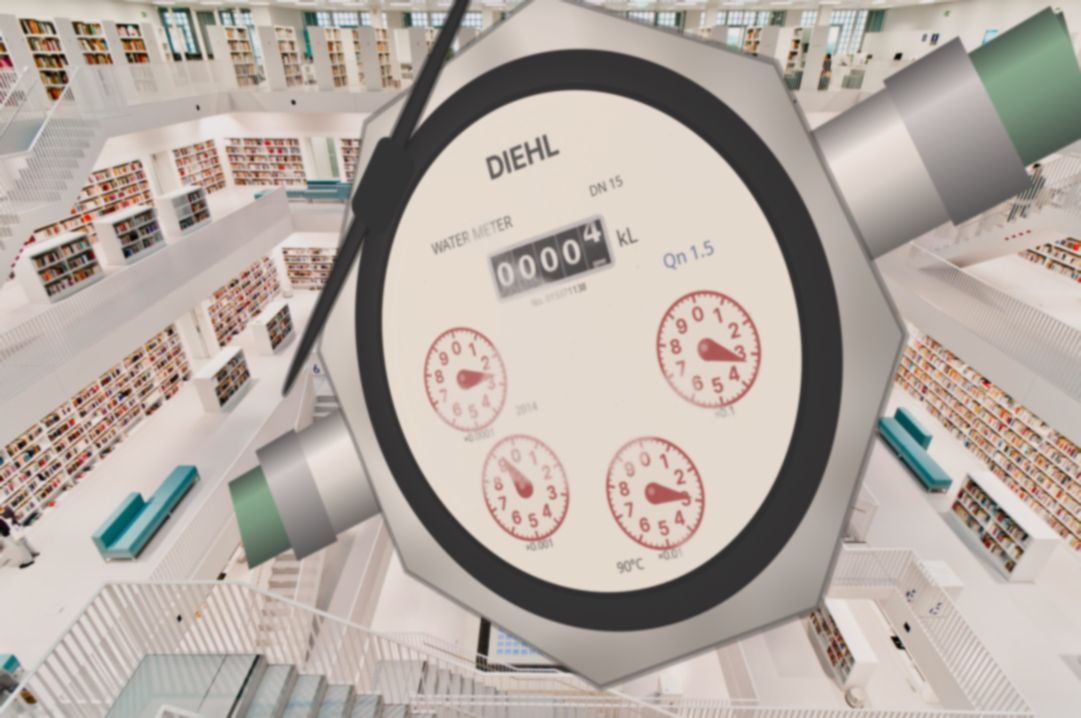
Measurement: 4.3292
